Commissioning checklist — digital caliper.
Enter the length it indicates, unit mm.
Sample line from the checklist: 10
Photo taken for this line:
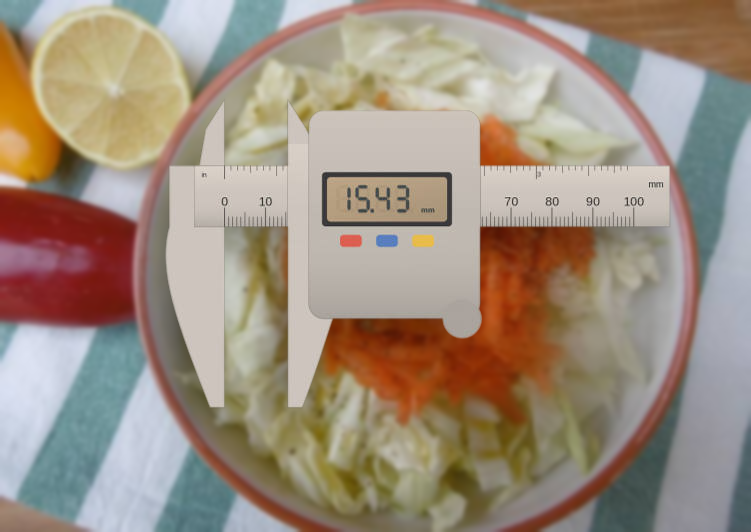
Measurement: 15.43
